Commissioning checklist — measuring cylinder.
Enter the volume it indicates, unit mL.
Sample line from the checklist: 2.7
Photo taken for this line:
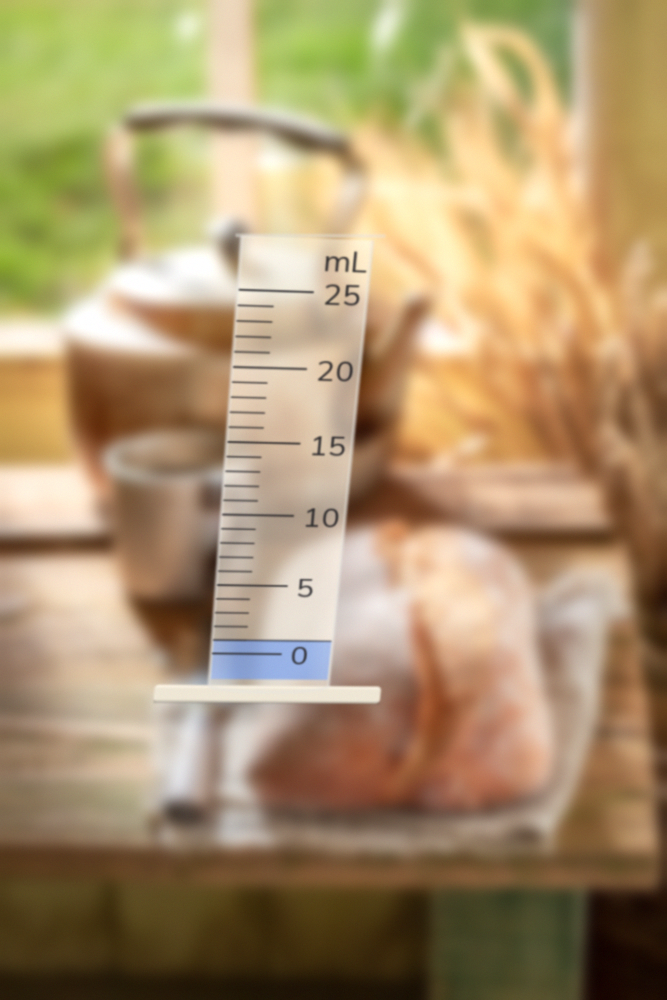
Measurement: 1
